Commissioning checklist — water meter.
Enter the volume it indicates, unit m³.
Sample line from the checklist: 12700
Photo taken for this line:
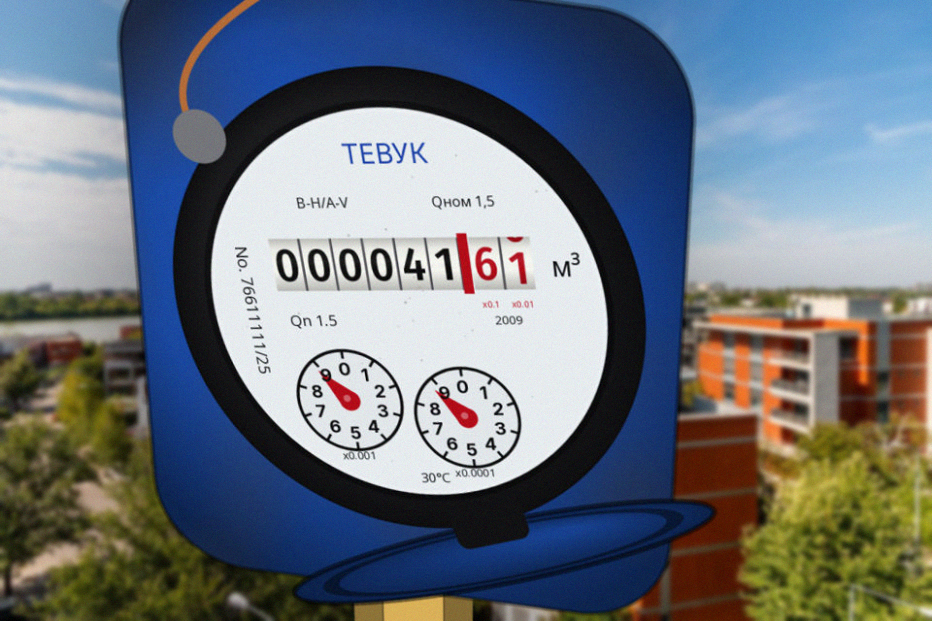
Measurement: 41.6088
